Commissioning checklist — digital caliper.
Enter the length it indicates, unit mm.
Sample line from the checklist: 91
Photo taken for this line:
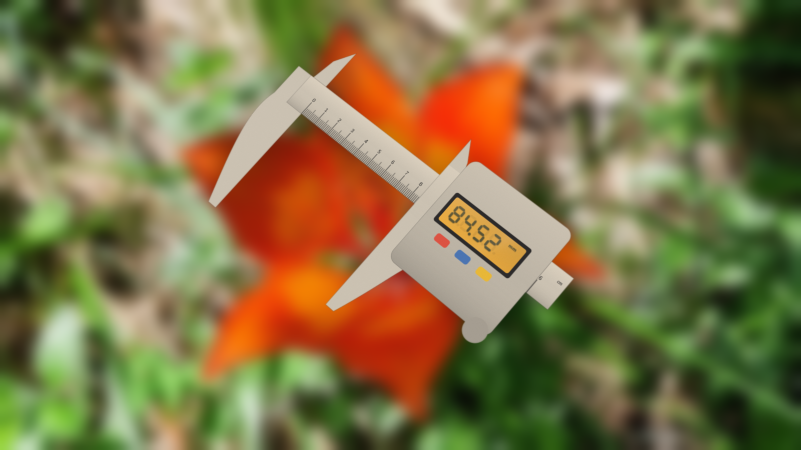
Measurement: 84.52
